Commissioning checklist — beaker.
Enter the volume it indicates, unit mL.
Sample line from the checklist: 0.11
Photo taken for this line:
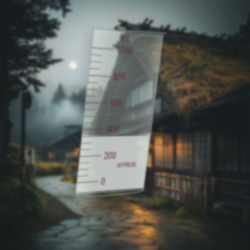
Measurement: 350
